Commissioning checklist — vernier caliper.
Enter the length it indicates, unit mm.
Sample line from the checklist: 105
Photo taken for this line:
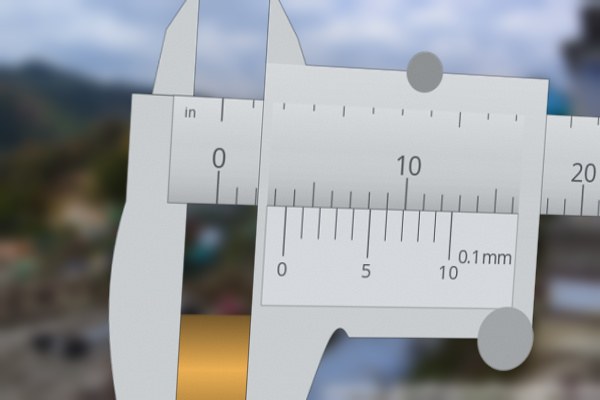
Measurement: 3.6
